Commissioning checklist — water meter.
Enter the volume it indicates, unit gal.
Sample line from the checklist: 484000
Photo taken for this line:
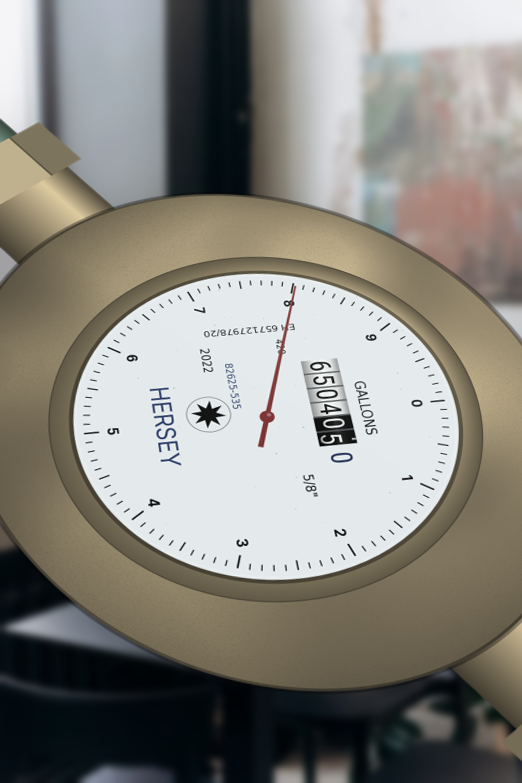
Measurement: 6504048.0
